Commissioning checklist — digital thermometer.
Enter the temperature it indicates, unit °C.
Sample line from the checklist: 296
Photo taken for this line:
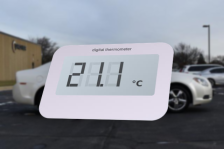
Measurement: 21.1
